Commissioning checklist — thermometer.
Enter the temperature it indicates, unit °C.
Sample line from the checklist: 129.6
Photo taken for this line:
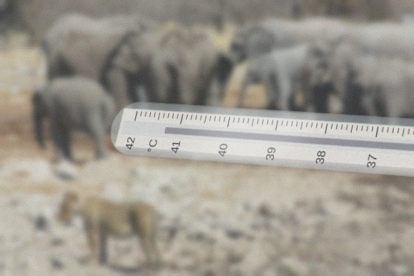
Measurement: 41.3
